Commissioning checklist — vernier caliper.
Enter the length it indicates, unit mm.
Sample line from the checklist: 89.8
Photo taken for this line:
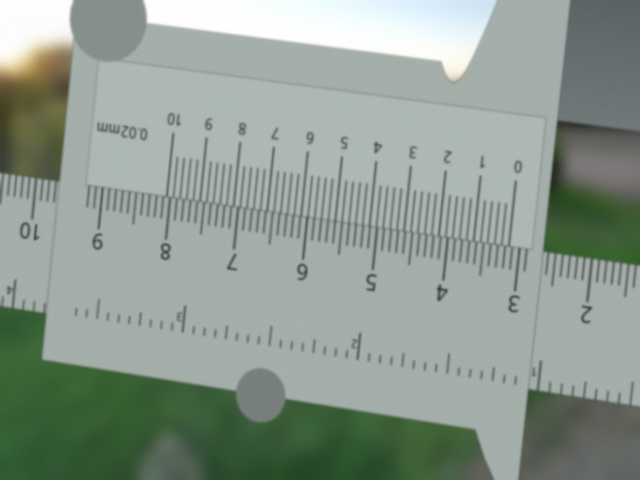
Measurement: 31.5
